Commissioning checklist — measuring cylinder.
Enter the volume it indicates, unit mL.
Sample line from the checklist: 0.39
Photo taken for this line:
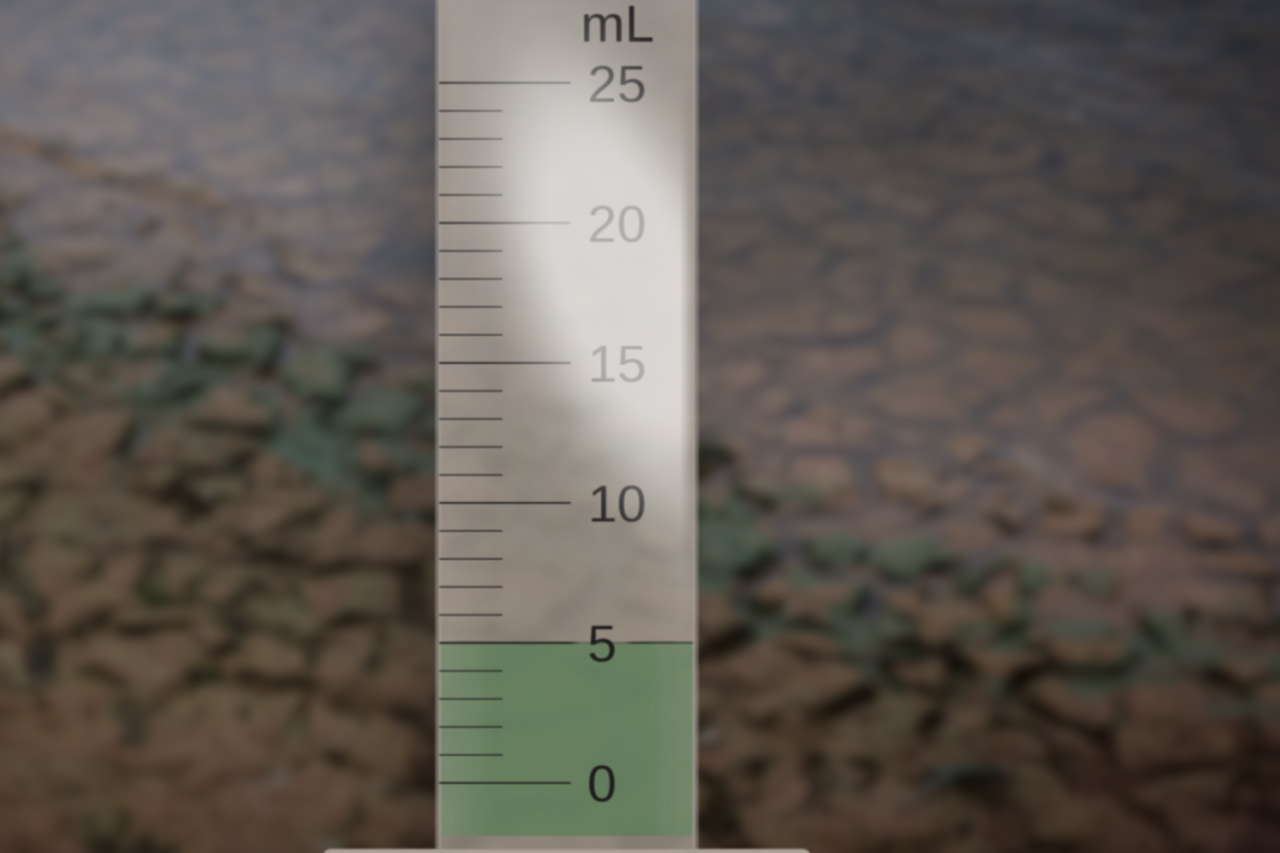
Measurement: 5
